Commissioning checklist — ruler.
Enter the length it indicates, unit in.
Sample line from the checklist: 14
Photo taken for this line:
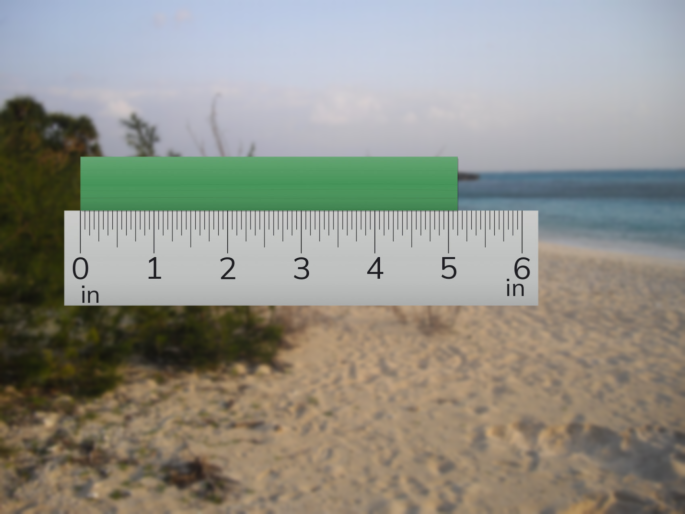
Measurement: 5.125
